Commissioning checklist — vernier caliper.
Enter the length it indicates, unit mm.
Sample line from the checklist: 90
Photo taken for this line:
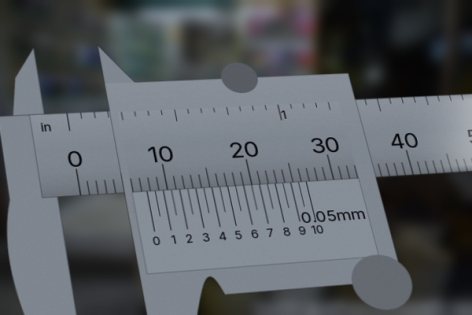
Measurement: 7.6
